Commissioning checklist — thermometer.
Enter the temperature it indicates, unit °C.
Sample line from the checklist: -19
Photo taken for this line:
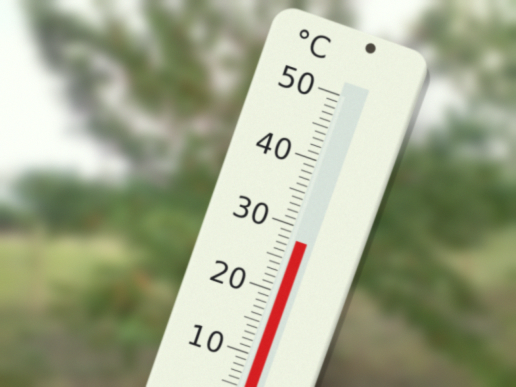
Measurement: 28
